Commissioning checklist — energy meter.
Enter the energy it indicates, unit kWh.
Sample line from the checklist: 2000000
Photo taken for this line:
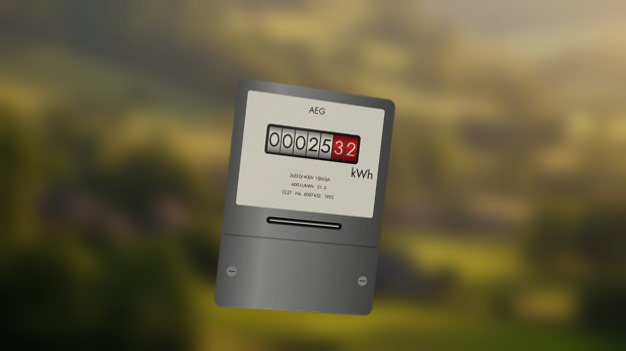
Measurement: 25.32
